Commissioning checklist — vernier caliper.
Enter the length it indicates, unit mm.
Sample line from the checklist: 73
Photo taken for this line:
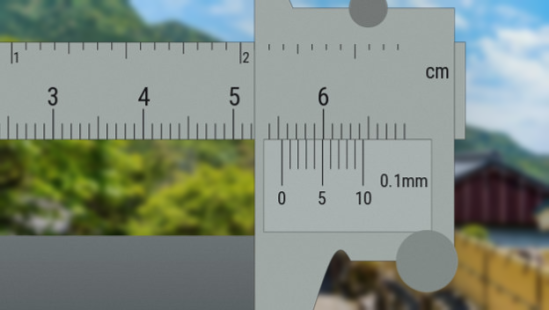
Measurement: 55.4
